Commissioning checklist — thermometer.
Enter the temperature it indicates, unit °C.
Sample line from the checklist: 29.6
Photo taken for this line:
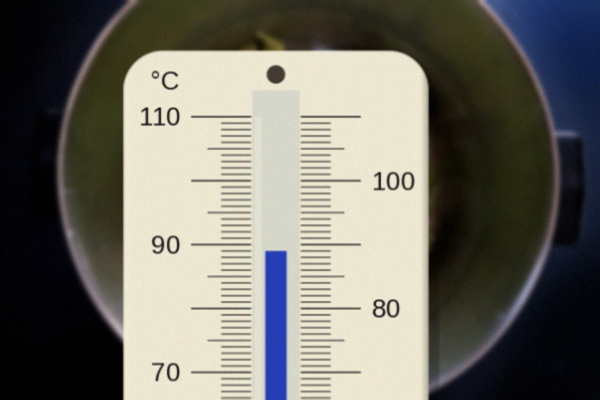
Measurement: 89
